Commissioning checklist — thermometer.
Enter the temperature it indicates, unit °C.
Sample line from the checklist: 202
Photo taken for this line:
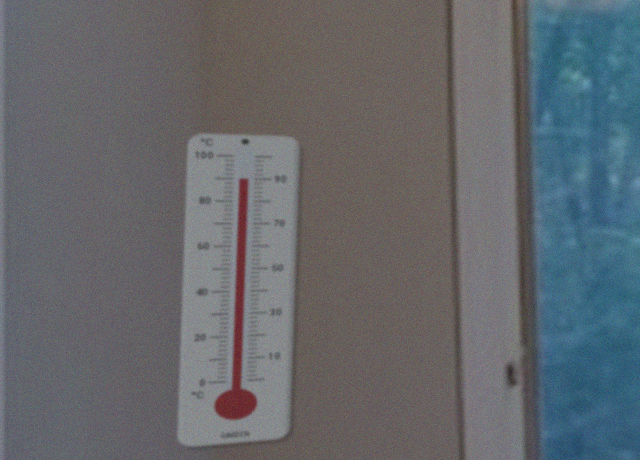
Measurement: 90
